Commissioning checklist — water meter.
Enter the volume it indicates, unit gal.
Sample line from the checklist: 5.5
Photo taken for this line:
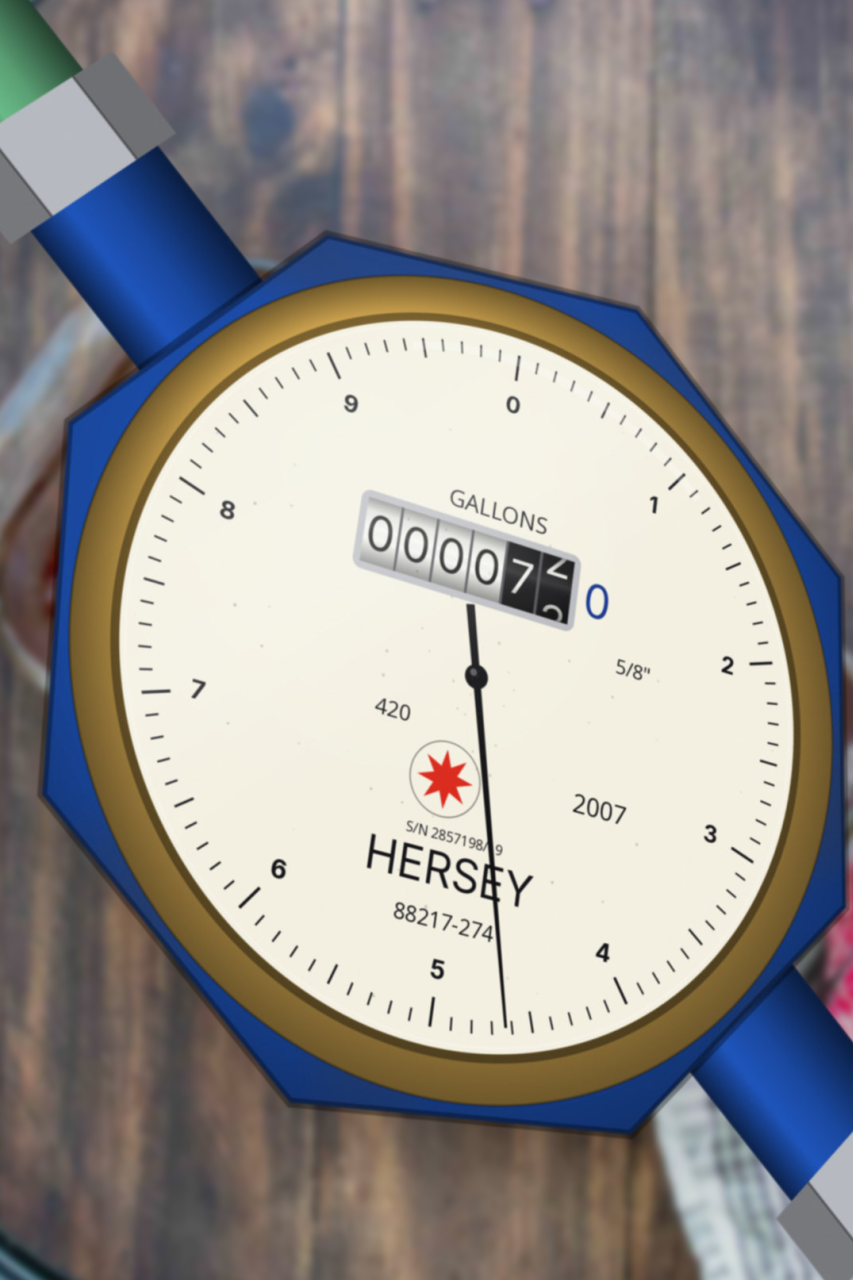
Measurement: 724.6
